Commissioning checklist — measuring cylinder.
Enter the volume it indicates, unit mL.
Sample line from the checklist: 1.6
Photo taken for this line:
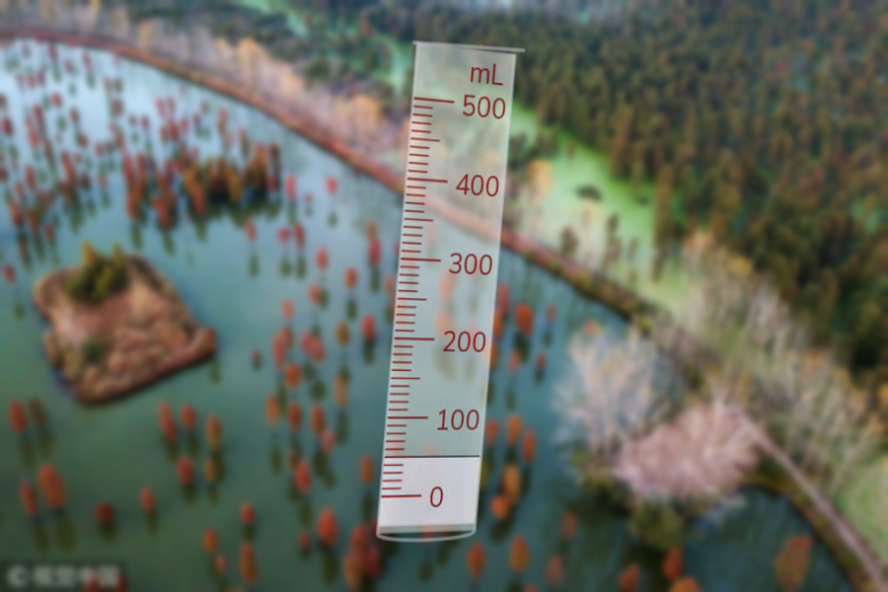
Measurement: 50
